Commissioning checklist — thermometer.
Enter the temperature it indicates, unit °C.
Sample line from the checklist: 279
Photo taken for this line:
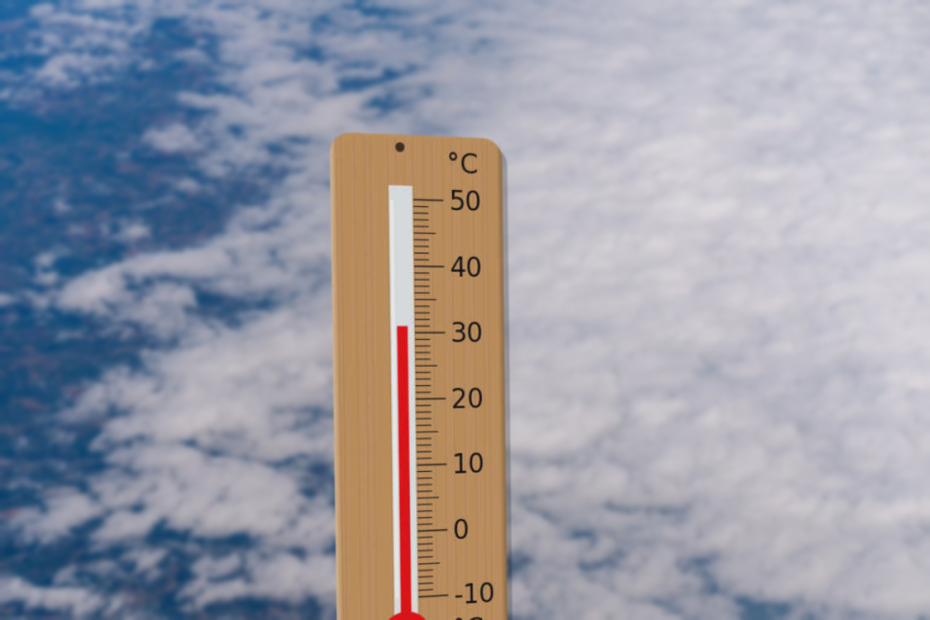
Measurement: 31
